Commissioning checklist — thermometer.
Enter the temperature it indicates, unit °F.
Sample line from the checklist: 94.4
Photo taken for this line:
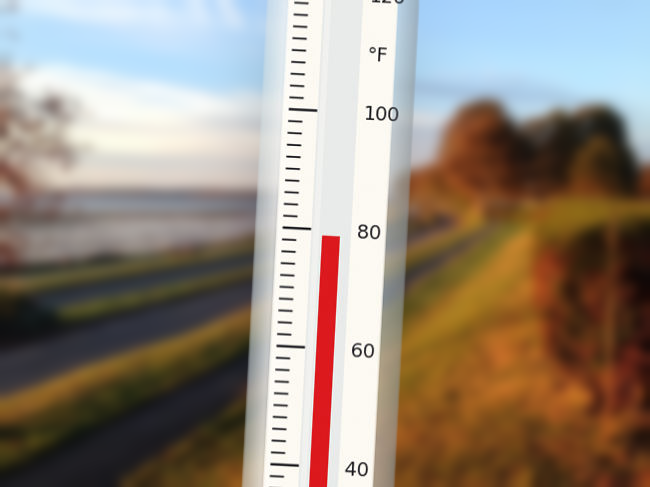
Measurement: 79
